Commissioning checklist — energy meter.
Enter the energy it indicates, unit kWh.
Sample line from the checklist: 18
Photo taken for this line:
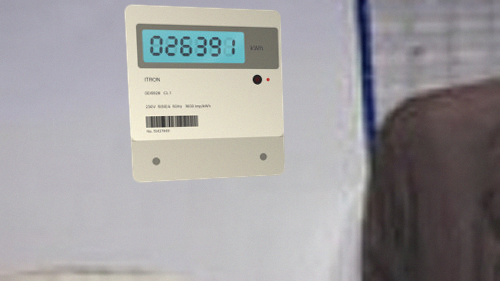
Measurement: 26391
